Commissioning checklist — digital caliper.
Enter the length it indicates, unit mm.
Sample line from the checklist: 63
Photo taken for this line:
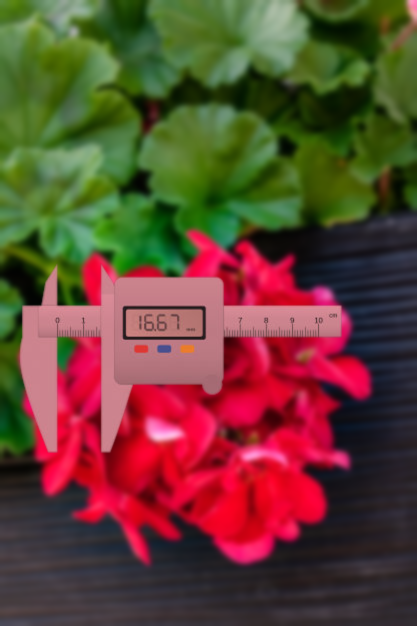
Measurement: 16.67
